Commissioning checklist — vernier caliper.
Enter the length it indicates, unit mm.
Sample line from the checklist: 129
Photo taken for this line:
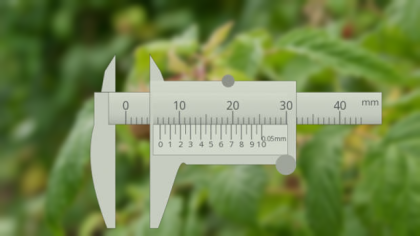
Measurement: 6.4
